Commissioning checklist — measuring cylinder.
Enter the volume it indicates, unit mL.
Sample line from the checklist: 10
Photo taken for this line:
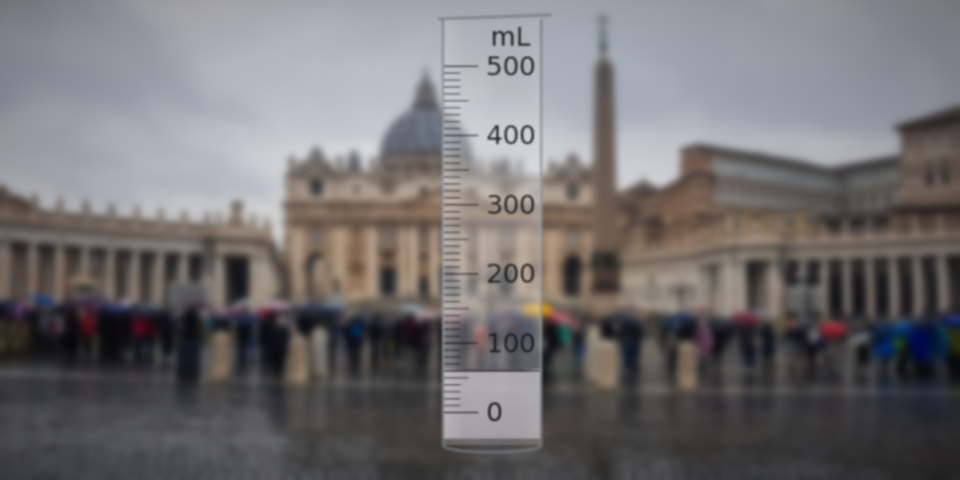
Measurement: 60
